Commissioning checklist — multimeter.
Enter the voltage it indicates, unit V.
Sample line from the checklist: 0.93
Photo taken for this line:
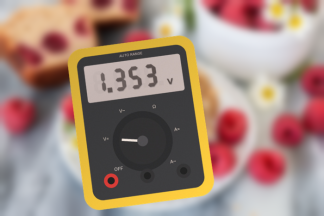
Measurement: 1.353
